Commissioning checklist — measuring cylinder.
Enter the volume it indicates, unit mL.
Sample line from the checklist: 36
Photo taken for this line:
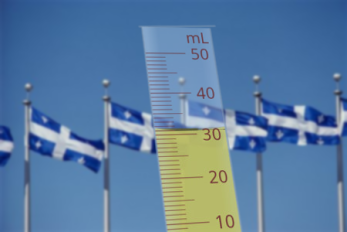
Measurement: 31
